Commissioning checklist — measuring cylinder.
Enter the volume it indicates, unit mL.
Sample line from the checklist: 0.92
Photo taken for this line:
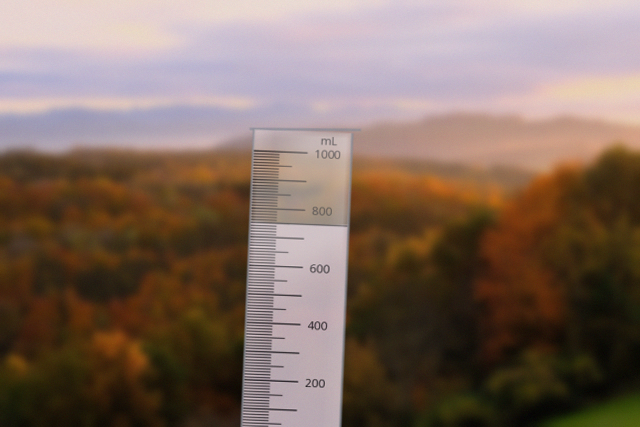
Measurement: 750
